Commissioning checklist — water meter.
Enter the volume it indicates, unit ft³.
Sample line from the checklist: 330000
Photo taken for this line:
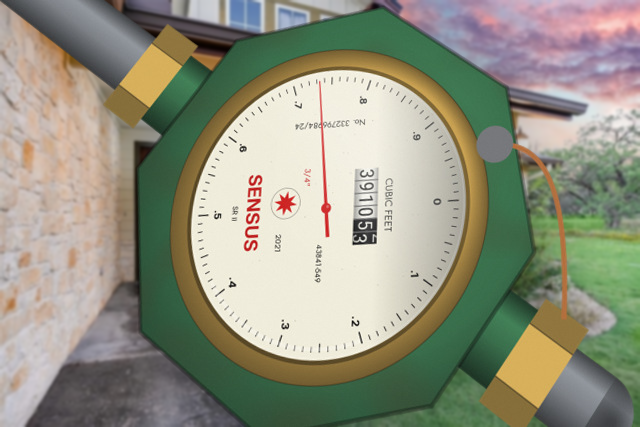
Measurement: 391052.73
